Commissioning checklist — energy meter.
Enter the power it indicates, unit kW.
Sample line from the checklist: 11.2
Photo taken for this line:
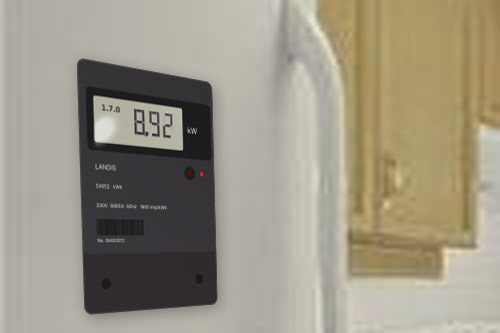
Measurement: 8.92
